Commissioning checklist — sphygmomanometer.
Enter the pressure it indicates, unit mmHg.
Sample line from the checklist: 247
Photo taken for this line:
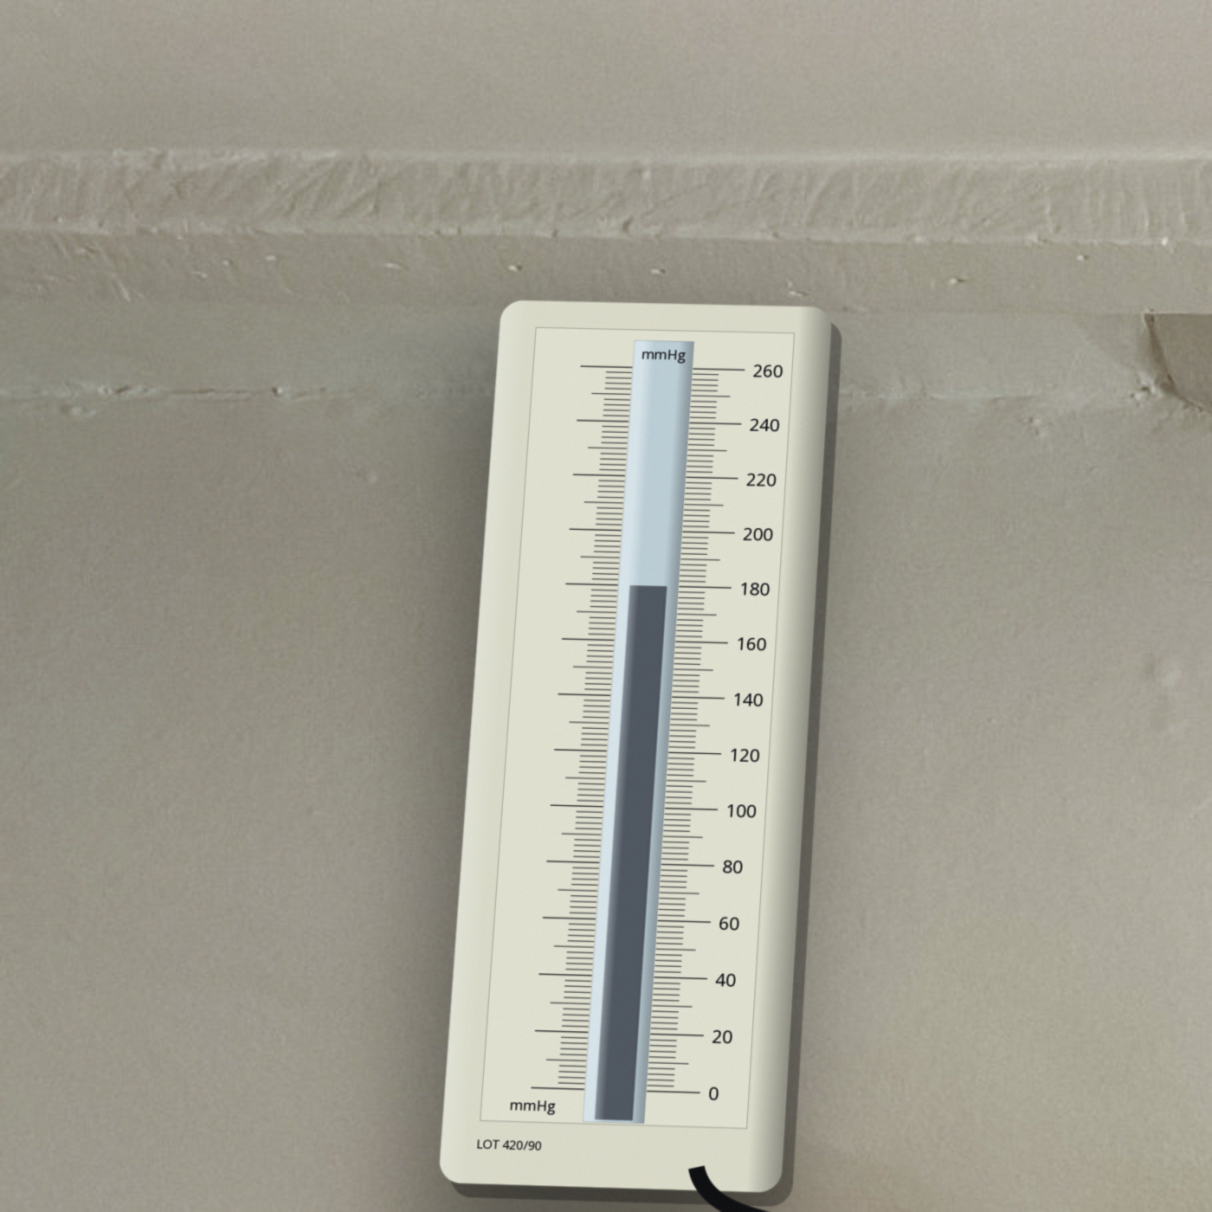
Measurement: 180
